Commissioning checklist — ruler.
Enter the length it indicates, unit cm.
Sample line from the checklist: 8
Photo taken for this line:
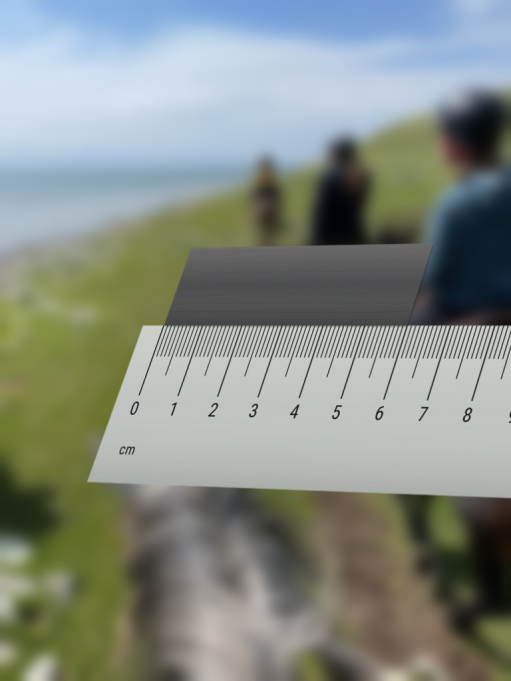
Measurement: 6
